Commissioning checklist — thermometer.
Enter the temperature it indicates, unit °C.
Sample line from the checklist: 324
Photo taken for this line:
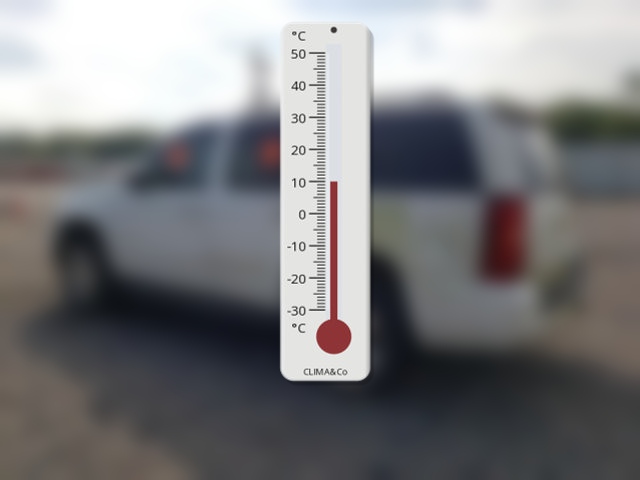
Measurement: 10
